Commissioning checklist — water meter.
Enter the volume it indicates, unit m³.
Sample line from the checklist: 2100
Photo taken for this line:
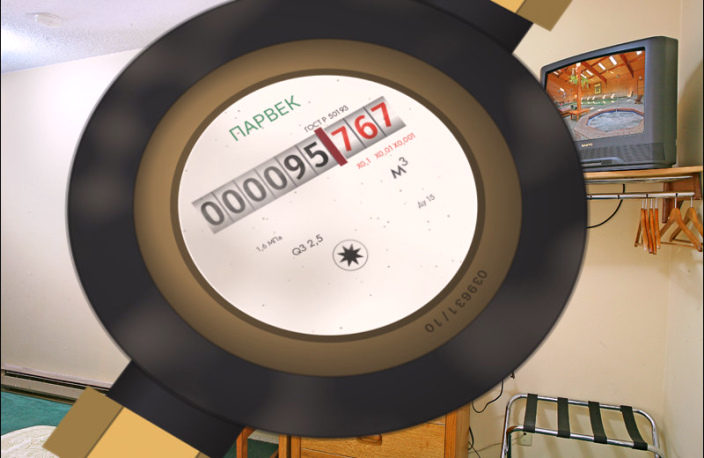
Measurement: 95.767
